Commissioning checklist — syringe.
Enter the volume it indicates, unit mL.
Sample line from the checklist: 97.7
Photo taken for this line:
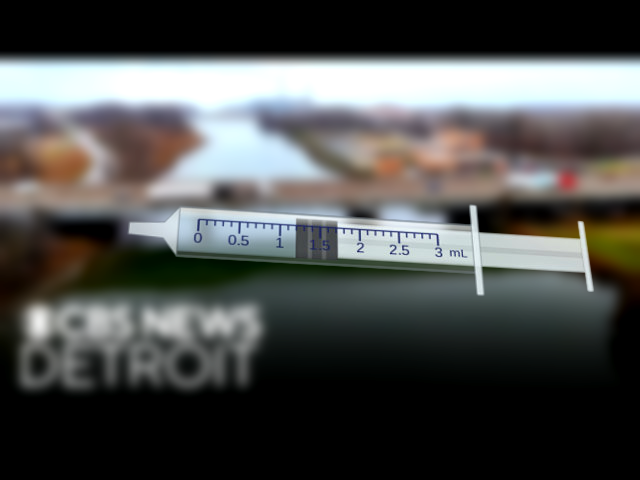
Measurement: 1.2
